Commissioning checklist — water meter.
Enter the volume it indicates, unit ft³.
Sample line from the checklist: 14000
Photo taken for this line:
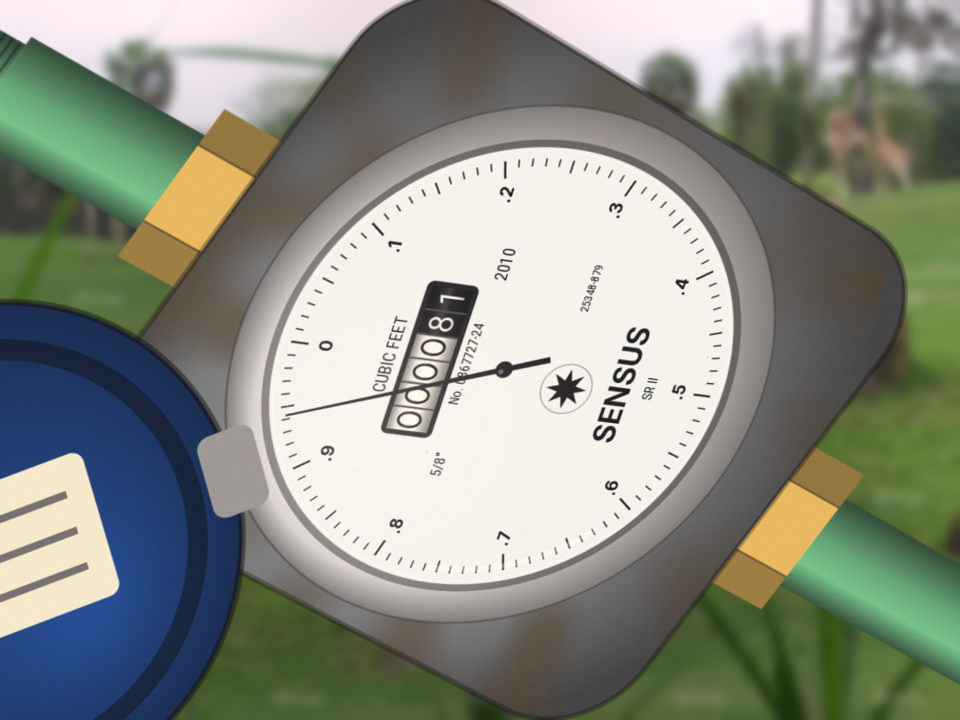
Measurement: 80.94
